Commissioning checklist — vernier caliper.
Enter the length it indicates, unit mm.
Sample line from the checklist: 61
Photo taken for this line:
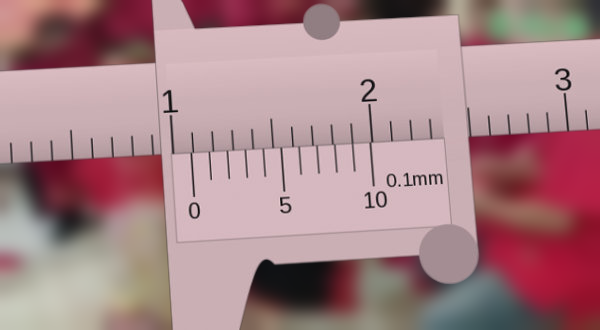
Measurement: 10.9
